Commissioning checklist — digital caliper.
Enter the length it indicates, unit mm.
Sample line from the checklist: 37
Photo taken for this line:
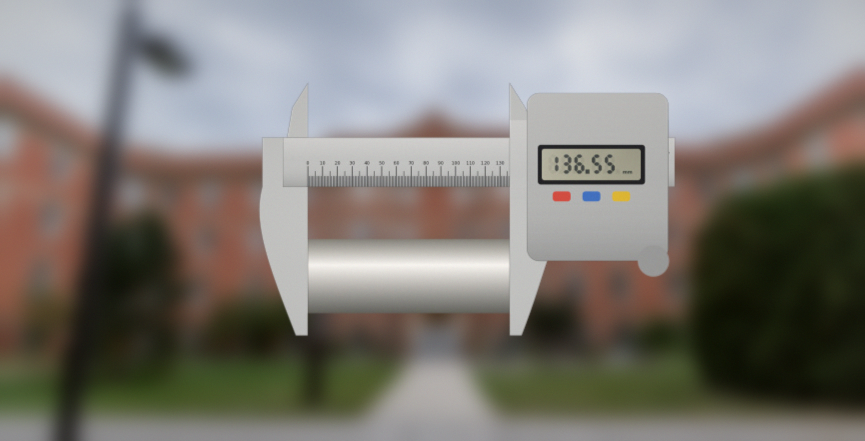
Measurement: 136.55
